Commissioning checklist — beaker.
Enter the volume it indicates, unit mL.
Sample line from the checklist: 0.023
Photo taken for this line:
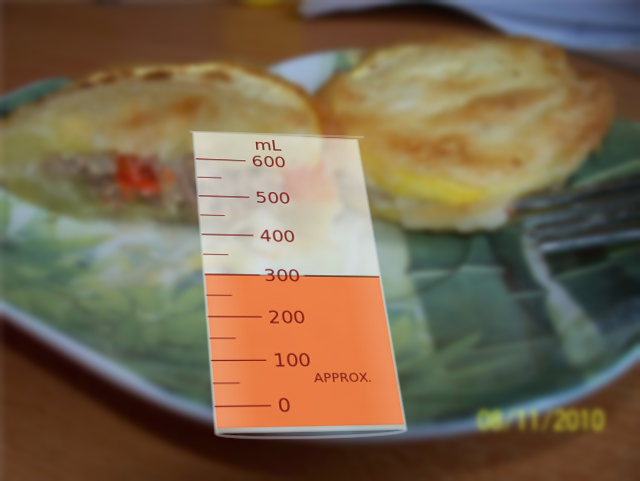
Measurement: 300
